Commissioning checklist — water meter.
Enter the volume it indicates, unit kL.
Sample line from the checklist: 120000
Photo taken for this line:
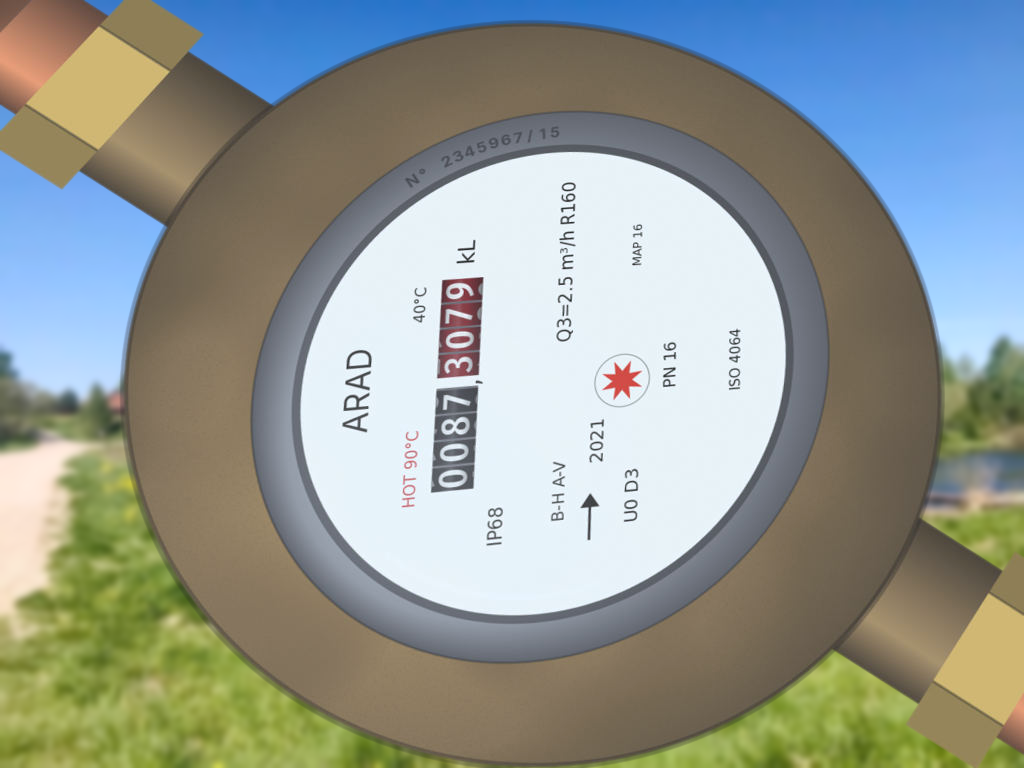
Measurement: 87.3079
